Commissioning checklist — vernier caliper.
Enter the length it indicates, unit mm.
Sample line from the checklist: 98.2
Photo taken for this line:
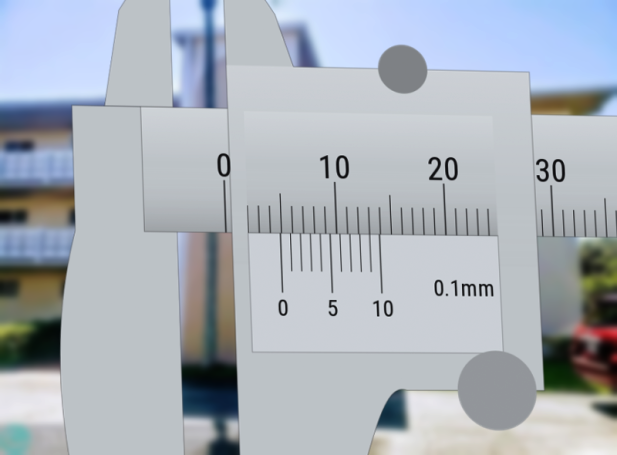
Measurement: 4.9
